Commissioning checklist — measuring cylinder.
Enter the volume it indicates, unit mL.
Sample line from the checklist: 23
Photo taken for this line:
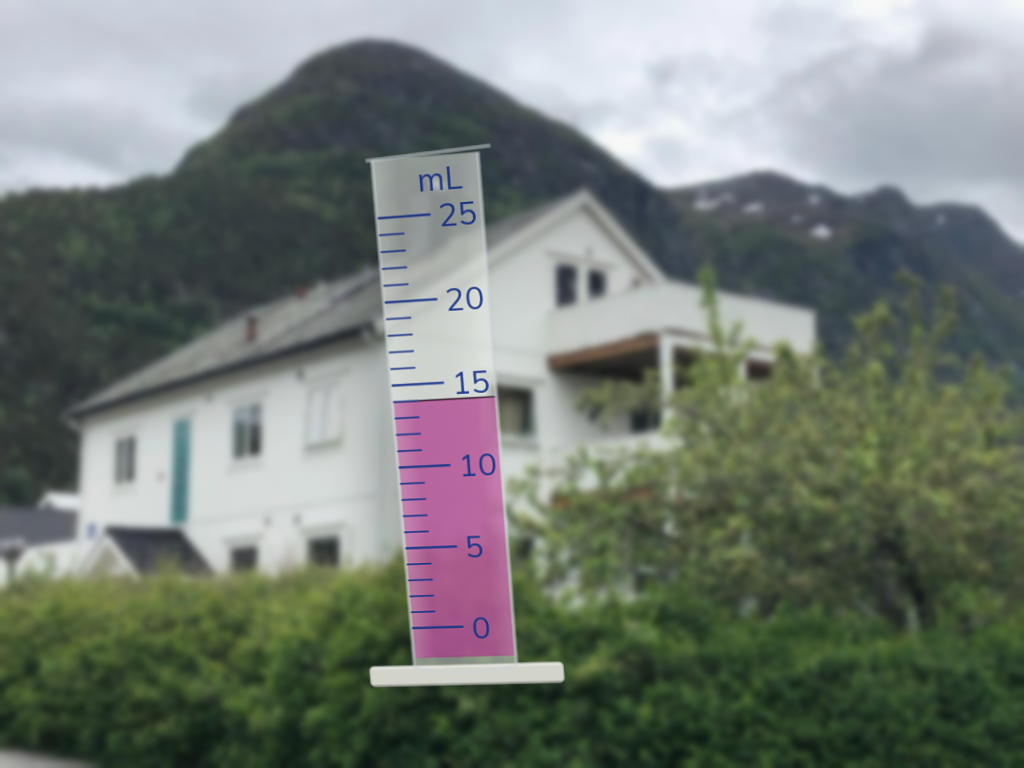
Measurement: 14
